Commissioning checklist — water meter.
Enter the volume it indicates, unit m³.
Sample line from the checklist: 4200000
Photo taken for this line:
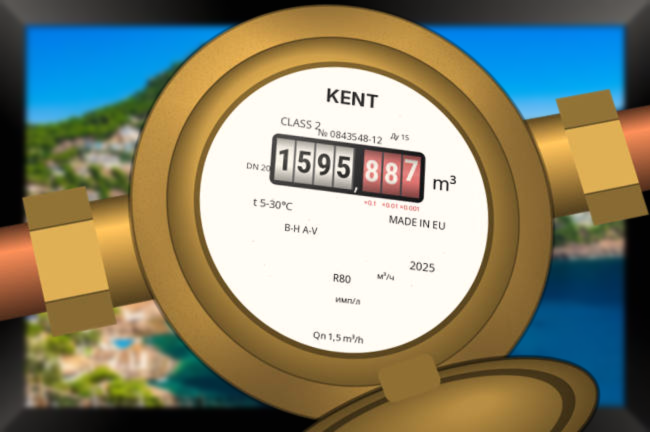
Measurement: 1595.887
